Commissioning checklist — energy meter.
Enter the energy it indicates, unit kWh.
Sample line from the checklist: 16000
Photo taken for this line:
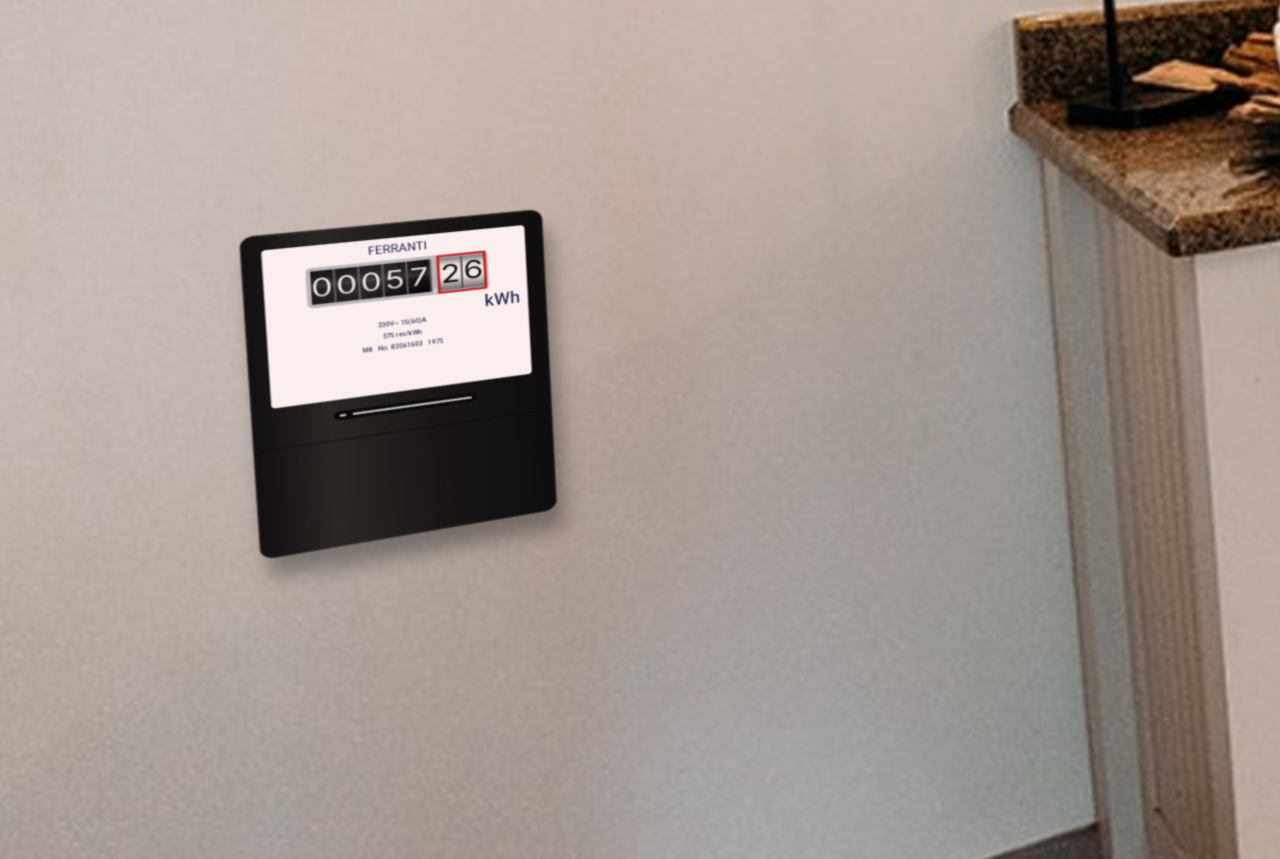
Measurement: 57.26
